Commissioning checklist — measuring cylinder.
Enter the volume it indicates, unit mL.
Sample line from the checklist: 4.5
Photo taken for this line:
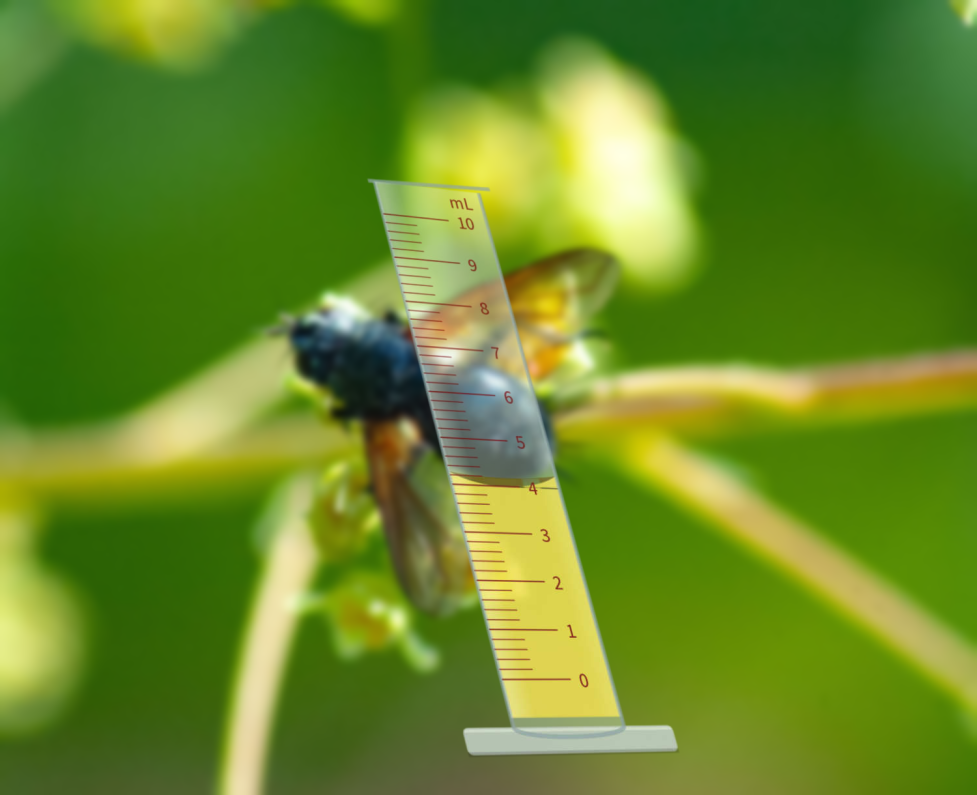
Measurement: 4
